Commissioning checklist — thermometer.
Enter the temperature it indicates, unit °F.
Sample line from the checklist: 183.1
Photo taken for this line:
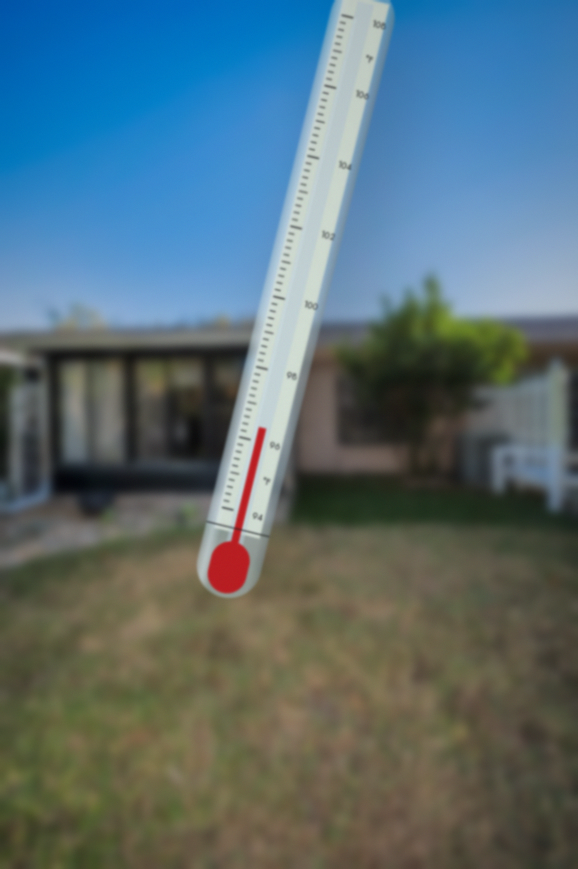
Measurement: 96.4
